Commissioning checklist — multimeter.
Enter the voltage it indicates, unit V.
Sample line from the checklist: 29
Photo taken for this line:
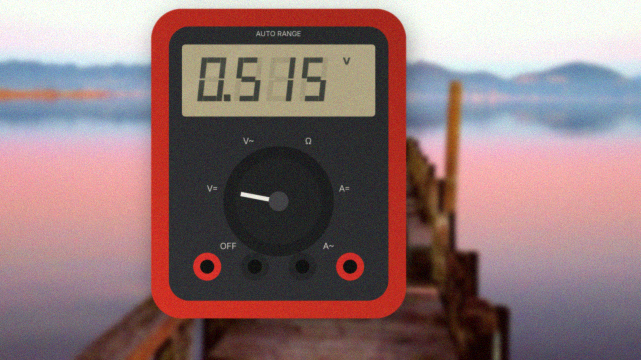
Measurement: 0.515
